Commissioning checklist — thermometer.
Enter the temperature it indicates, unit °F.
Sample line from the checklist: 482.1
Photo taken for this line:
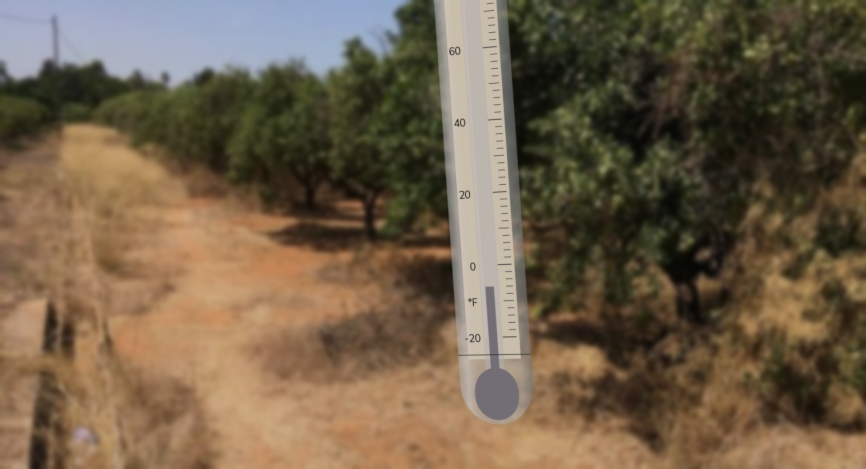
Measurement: -6
